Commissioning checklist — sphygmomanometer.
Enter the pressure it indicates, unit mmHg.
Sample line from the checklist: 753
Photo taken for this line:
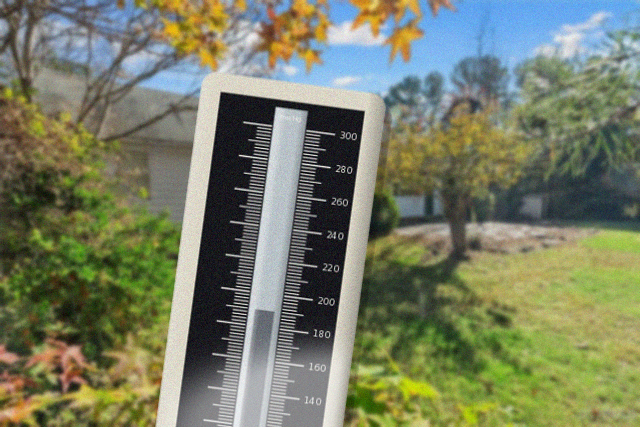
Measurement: 190
